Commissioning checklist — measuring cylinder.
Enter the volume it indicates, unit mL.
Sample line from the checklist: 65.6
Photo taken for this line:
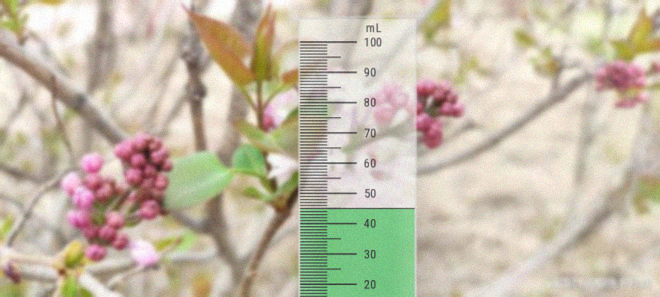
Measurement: 45
